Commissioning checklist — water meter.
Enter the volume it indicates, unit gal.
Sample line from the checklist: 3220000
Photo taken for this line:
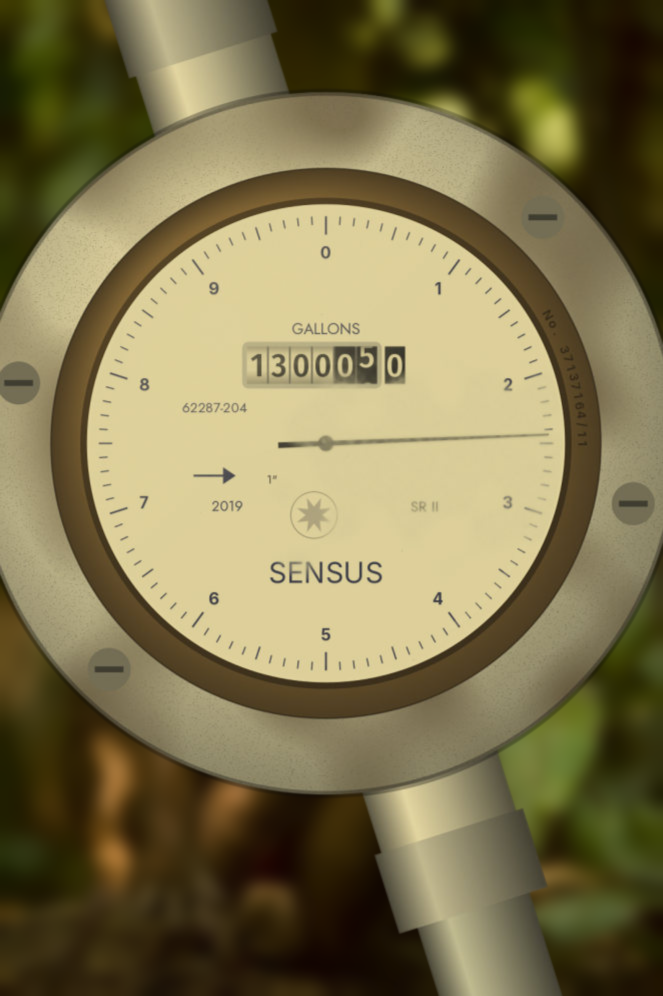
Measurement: 1300052.4
